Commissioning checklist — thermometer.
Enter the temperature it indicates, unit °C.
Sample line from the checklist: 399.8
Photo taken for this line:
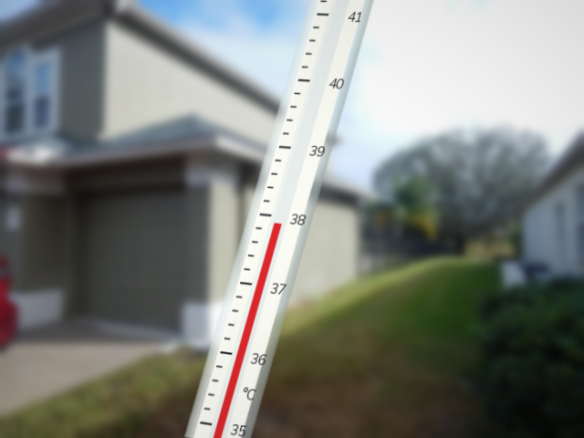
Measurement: 37.9
